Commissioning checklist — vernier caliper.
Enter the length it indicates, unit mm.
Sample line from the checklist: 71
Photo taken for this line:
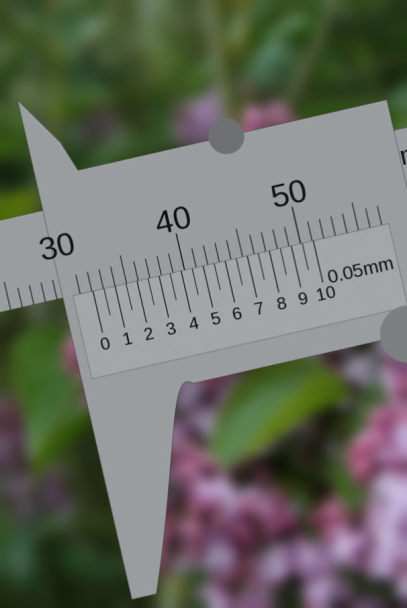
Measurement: 32.1
